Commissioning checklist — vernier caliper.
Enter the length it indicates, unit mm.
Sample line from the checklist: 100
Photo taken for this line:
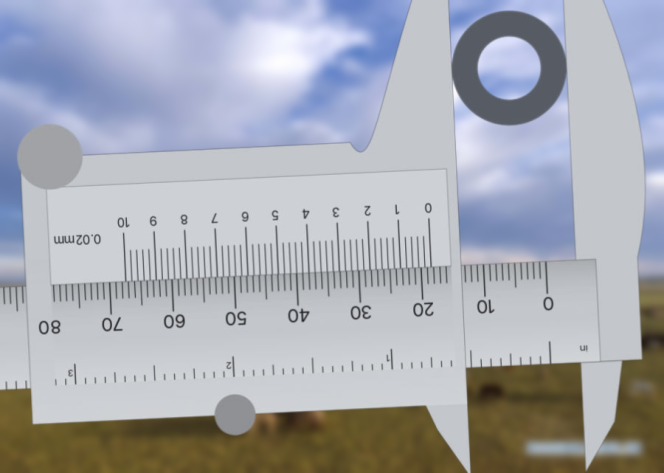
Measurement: 18.4
